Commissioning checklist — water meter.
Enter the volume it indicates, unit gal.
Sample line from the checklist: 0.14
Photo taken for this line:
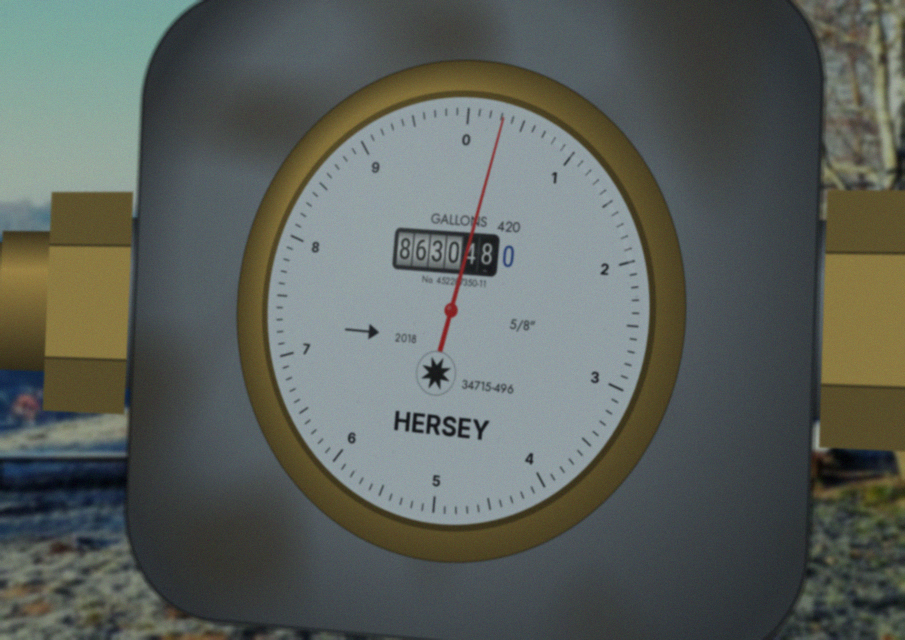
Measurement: 8630480.3
